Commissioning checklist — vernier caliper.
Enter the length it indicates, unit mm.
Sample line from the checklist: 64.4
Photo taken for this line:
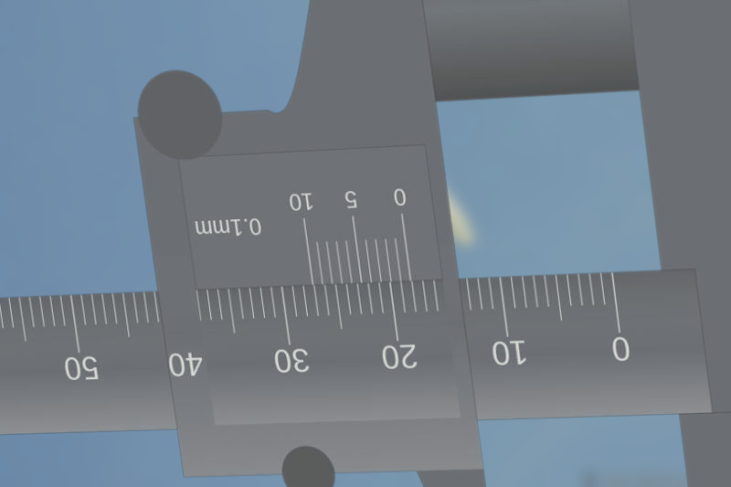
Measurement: 18.1
